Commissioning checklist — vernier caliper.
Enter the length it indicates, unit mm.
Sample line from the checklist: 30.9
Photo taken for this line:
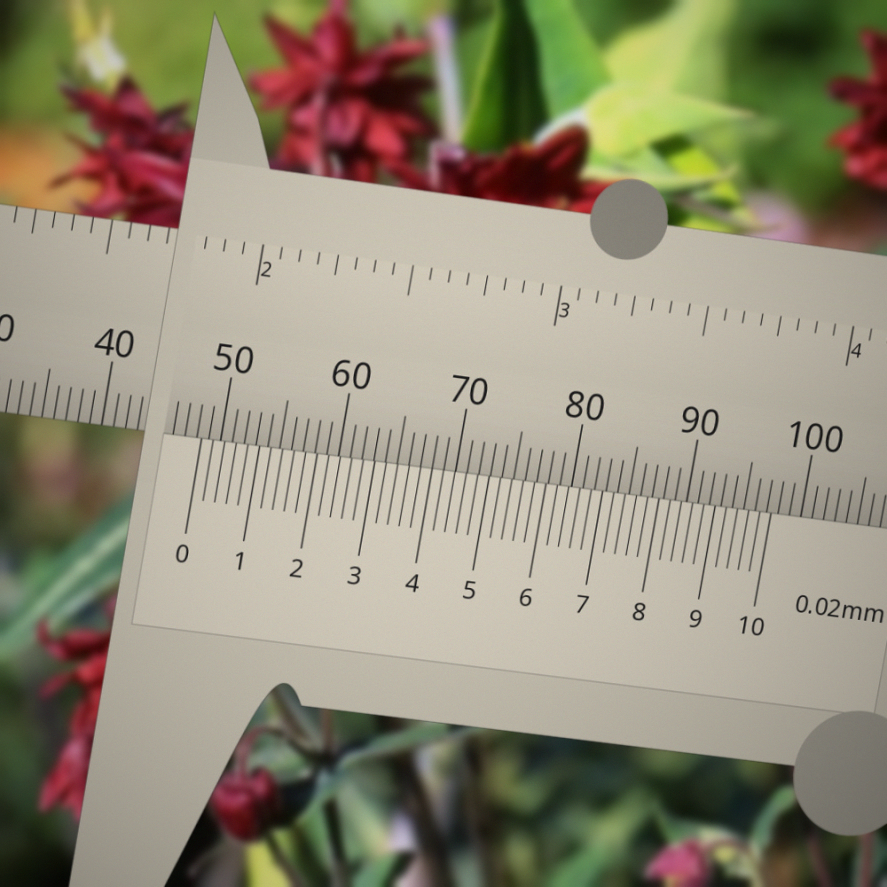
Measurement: 48.4
